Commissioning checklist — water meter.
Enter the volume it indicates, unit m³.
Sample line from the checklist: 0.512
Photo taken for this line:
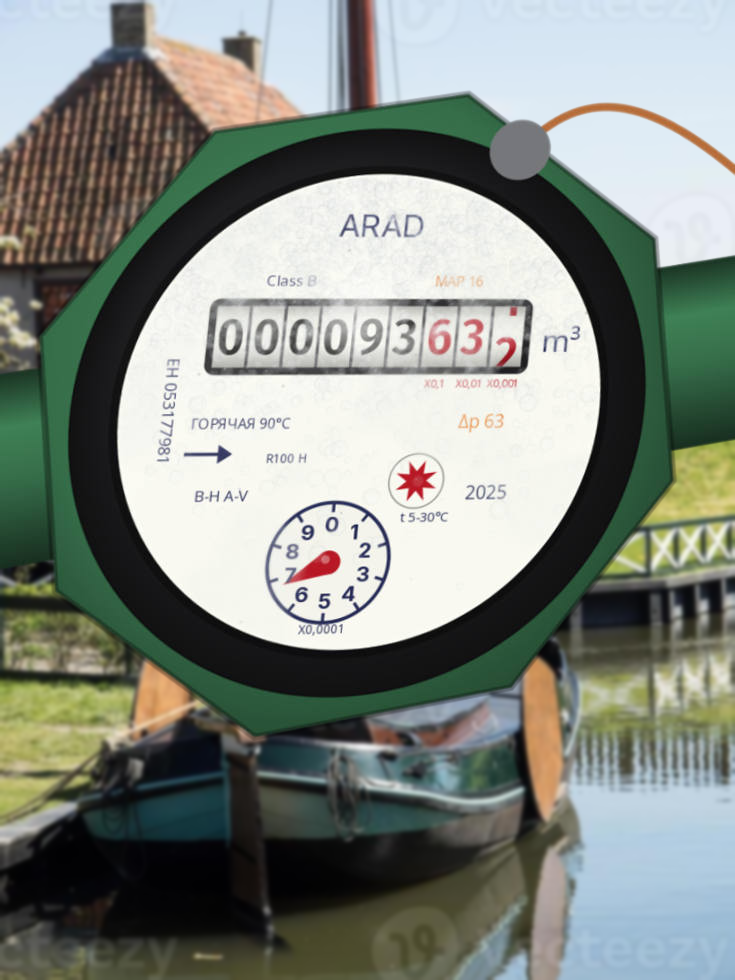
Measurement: 93.6316
